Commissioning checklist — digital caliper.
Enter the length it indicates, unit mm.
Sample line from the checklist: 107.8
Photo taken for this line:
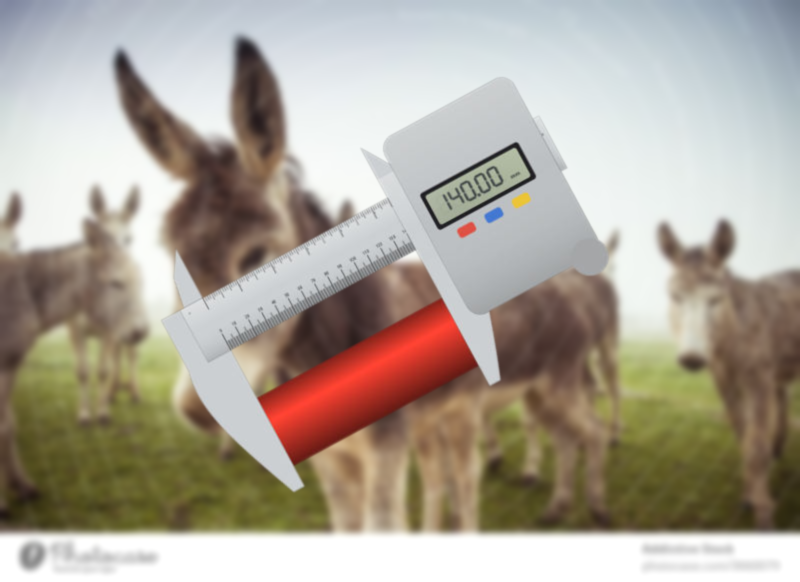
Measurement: 140.00
